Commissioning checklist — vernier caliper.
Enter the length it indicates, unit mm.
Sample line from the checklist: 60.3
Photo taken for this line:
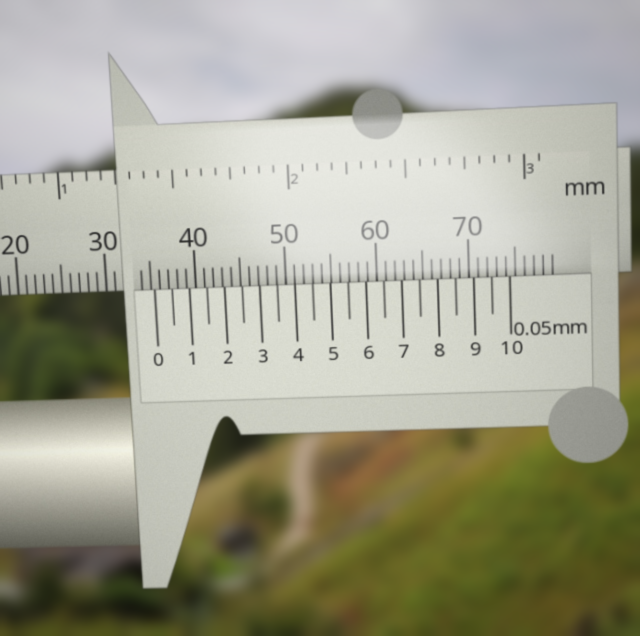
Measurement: 35.4
